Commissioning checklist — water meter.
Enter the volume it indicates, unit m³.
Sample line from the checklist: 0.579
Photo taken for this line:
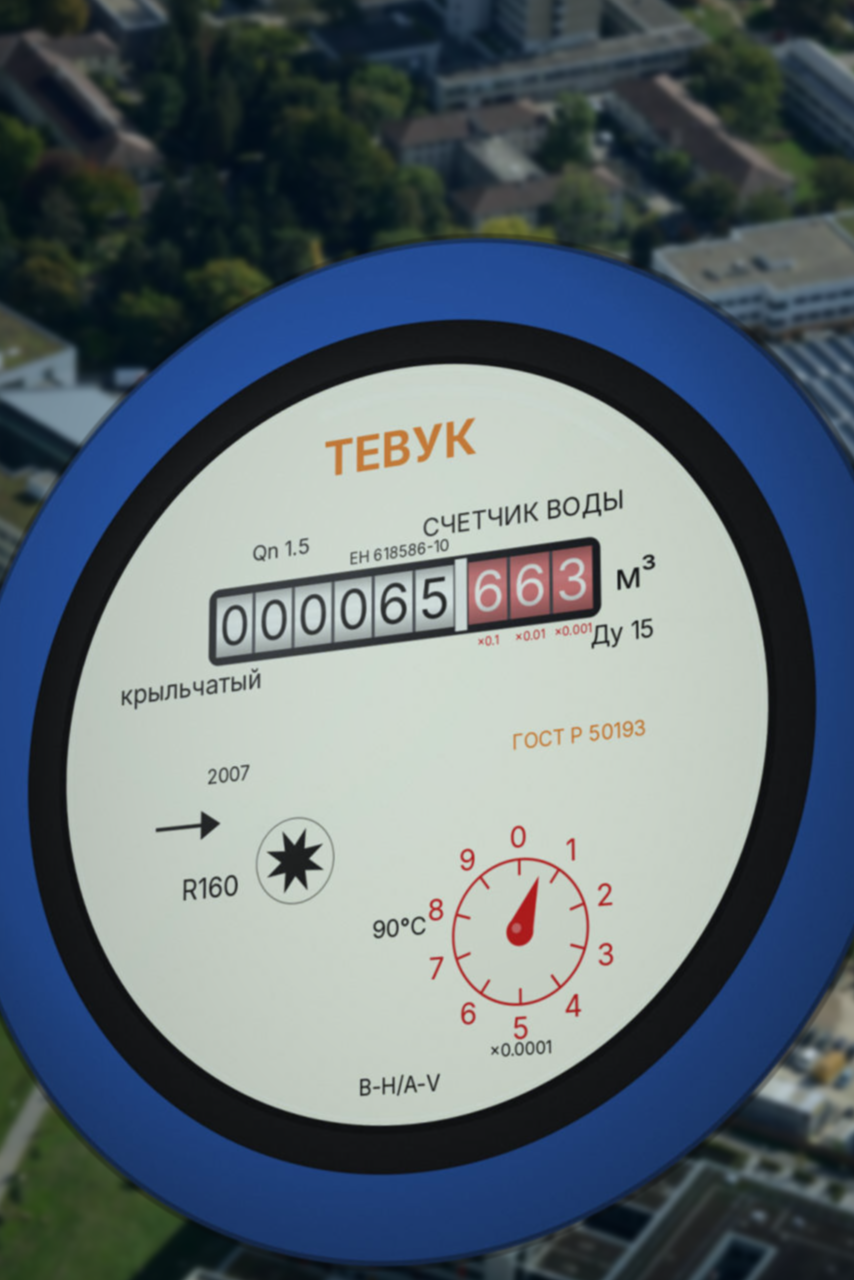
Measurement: 65.6630
